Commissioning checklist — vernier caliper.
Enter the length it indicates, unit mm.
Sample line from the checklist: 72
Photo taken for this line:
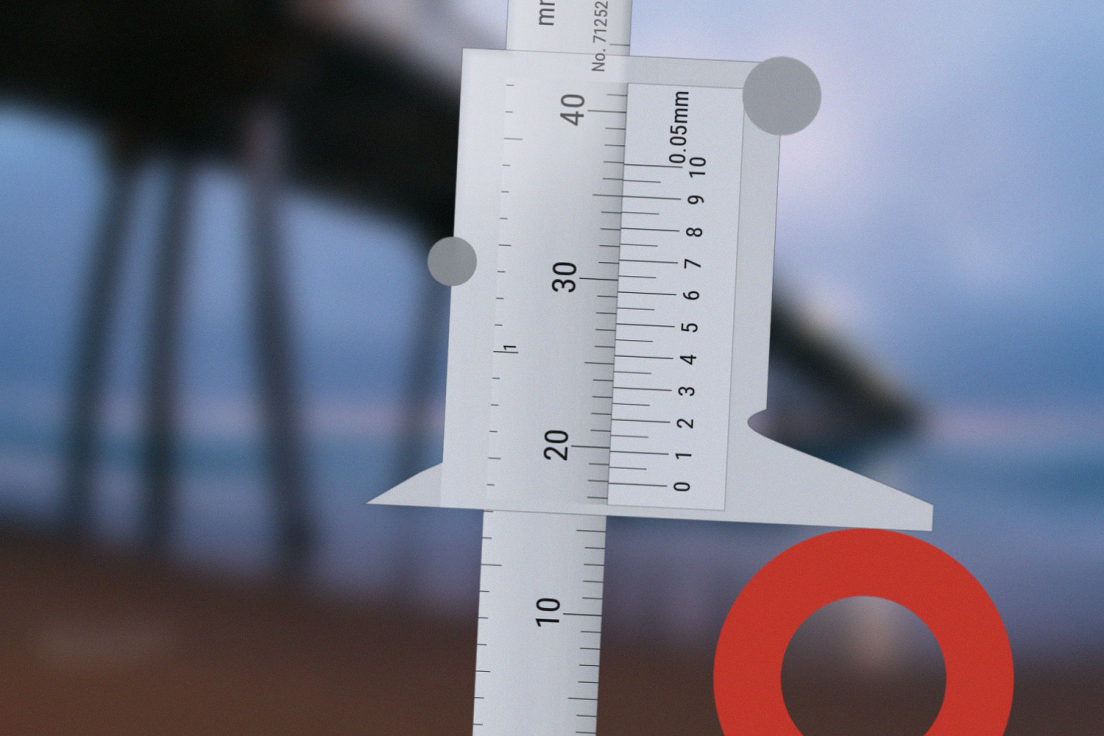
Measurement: 17.9
